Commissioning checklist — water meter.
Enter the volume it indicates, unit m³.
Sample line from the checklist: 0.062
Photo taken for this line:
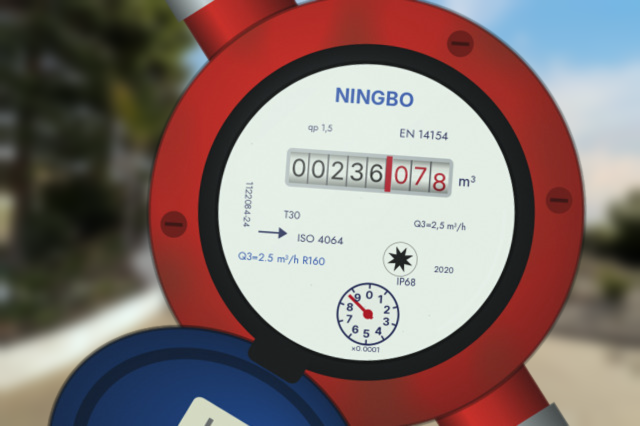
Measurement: 236.0778
